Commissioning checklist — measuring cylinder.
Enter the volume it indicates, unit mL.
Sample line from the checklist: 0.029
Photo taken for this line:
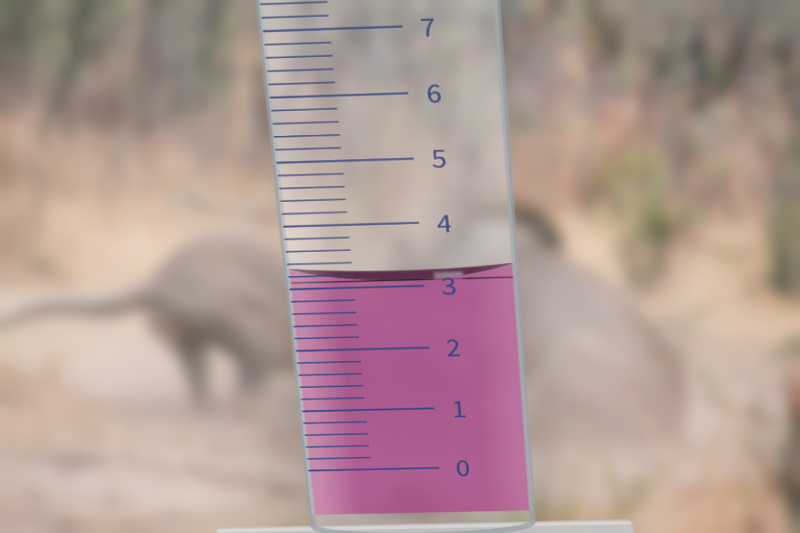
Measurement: 3.1
